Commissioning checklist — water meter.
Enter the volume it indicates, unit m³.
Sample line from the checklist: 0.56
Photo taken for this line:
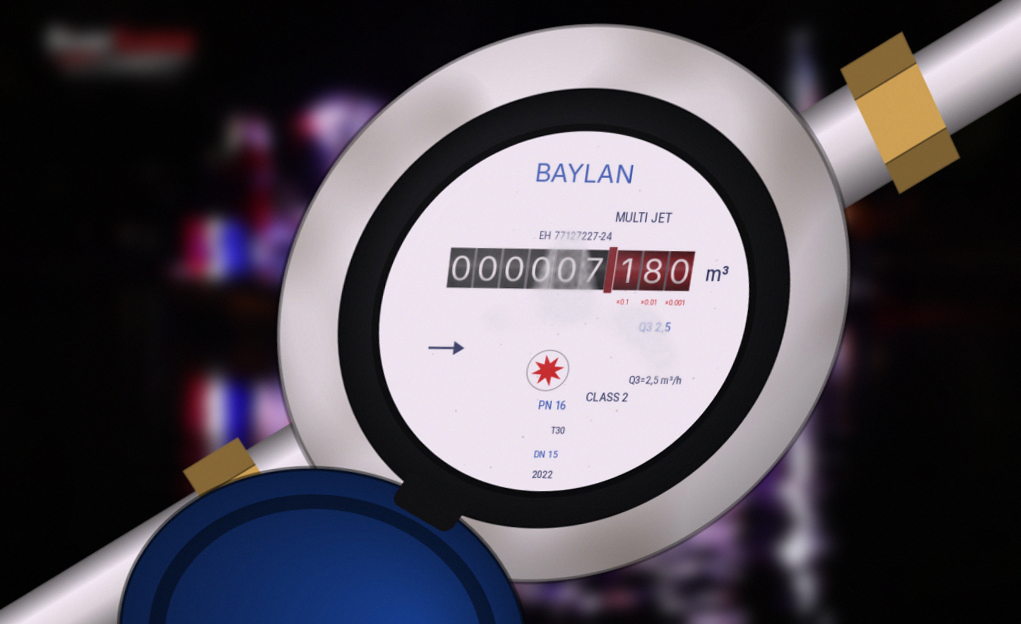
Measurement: 7.180
